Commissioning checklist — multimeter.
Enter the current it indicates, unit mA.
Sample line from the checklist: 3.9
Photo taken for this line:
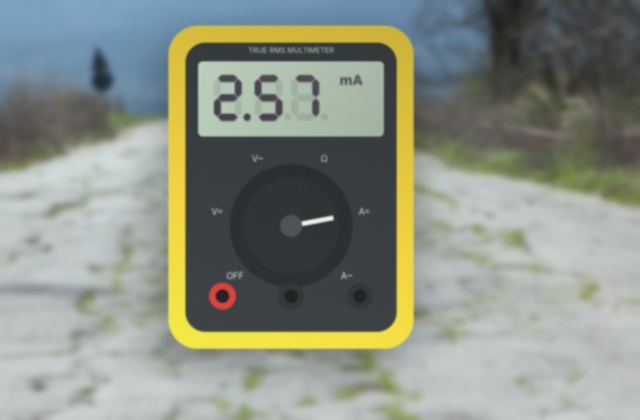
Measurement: 2.57
